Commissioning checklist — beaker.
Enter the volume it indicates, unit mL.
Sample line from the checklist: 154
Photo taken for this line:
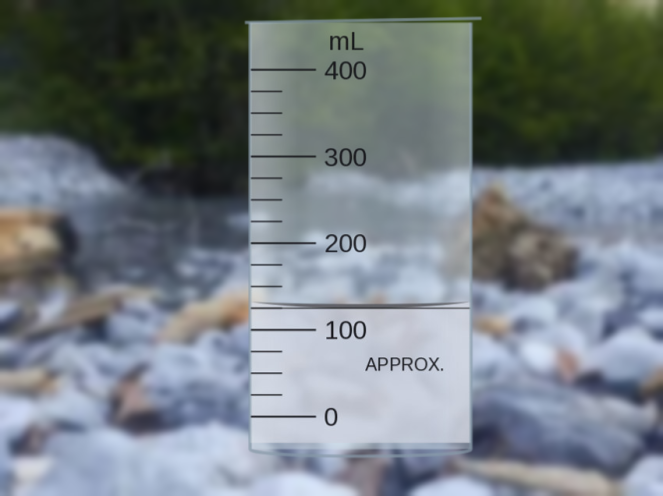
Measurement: 125
